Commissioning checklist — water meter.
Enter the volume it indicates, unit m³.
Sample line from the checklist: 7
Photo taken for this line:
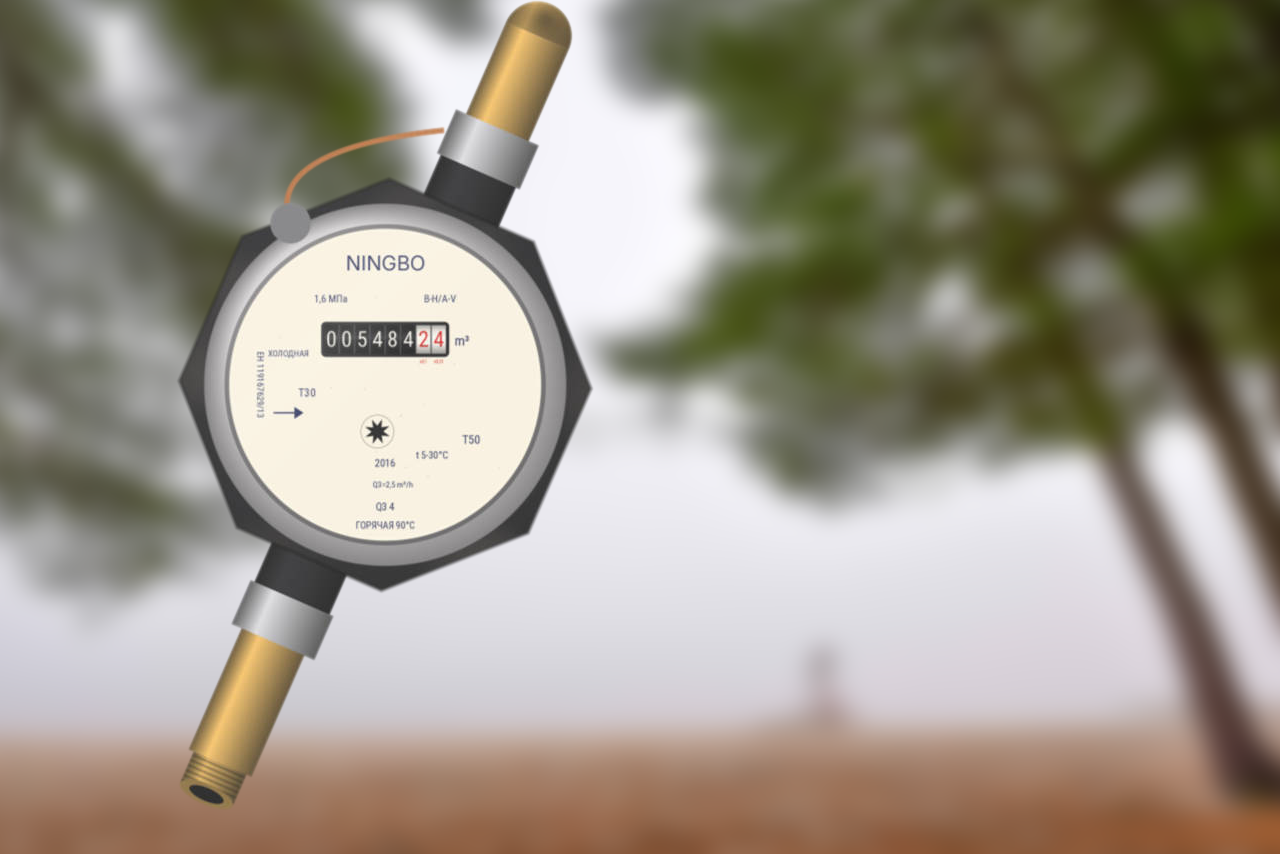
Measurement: 5484.24
